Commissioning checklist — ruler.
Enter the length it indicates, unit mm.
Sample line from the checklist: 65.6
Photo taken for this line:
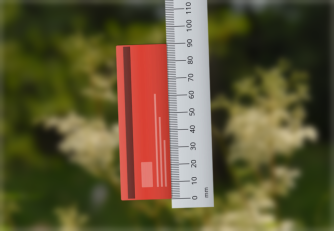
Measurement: 90
